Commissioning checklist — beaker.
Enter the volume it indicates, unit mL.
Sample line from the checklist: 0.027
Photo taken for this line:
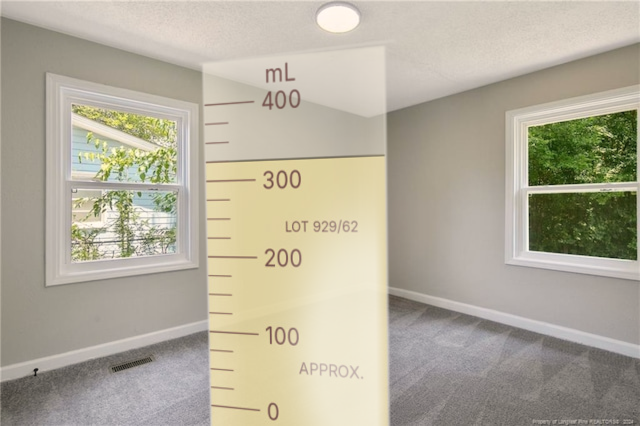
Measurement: 325
